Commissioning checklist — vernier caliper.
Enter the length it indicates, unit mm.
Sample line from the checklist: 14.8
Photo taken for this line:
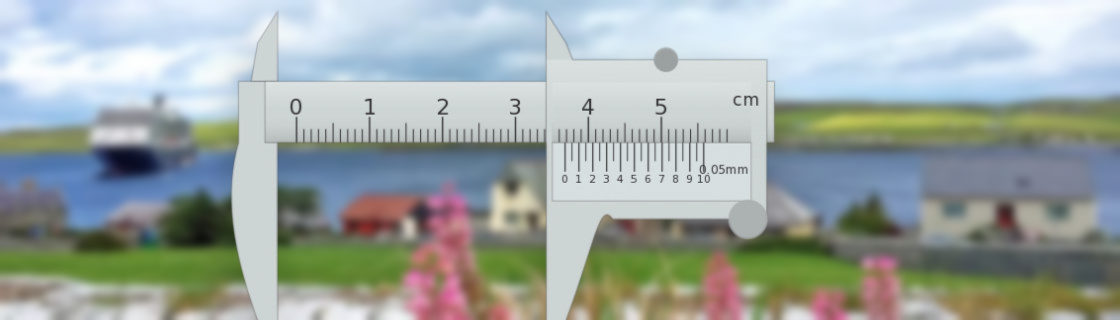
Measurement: 36.8
